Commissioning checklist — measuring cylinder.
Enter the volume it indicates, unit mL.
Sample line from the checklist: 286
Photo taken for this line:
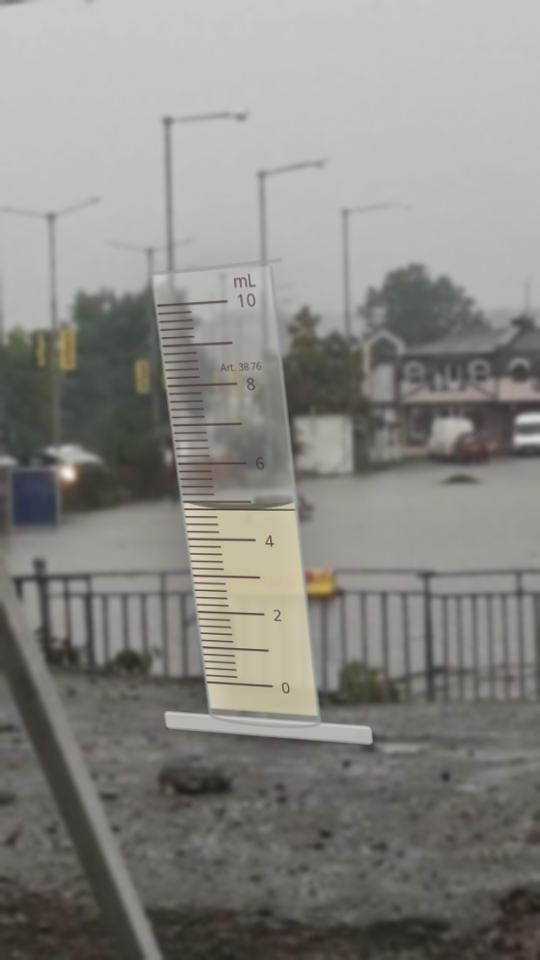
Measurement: 4.8
